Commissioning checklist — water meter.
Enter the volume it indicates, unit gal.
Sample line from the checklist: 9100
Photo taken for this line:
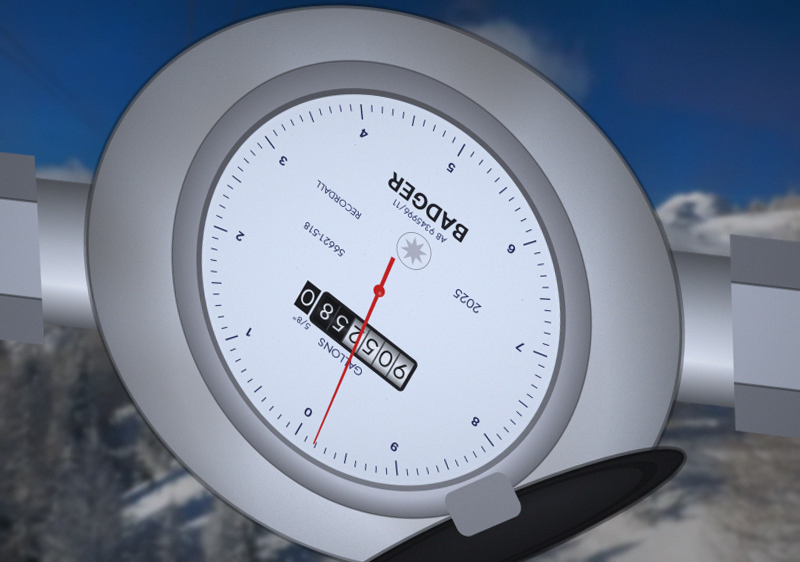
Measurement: 9052579.8
